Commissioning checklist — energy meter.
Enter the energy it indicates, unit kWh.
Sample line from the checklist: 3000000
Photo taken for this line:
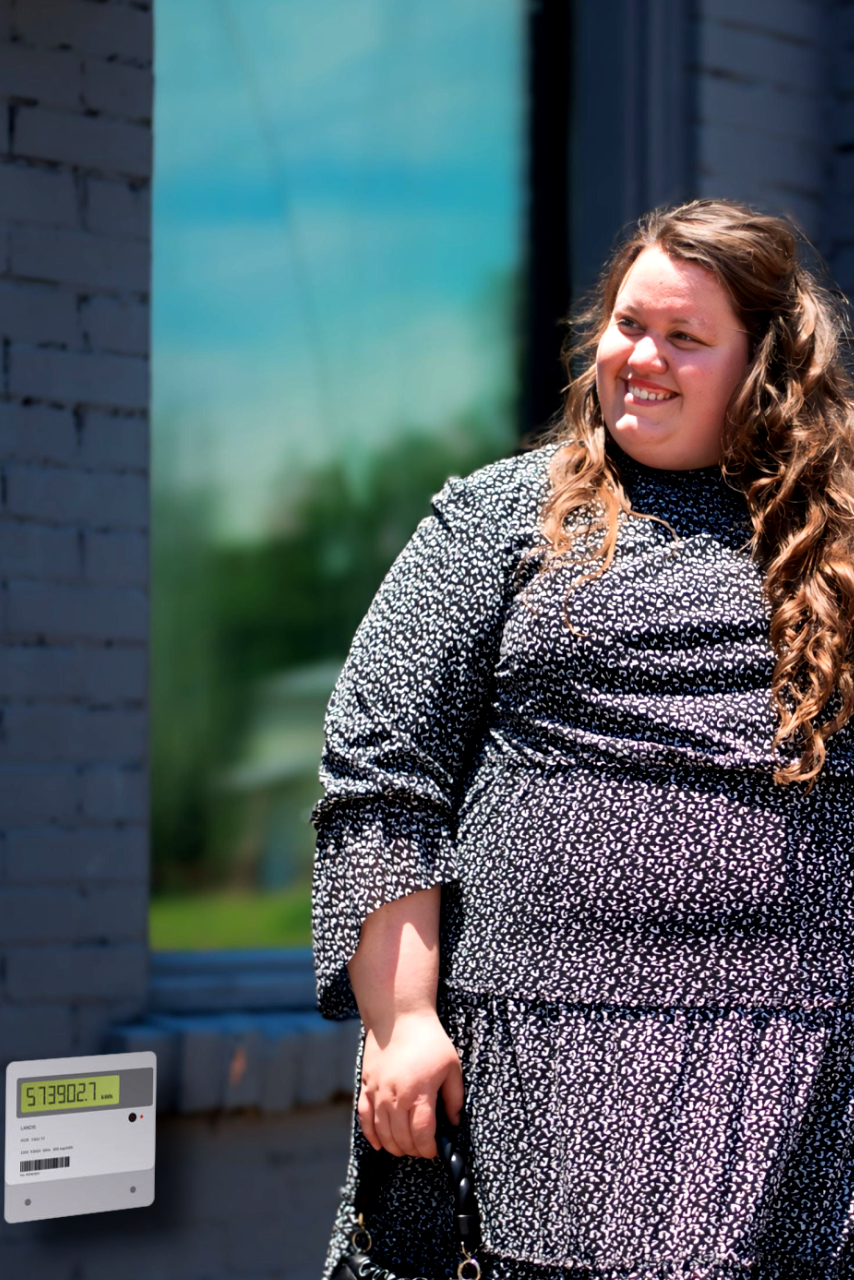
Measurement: 573902.7
